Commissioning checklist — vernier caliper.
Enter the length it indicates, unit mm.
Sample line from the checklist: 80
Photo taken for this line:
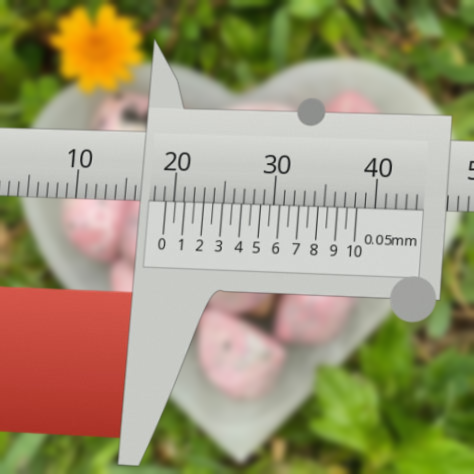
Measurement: 19.2
